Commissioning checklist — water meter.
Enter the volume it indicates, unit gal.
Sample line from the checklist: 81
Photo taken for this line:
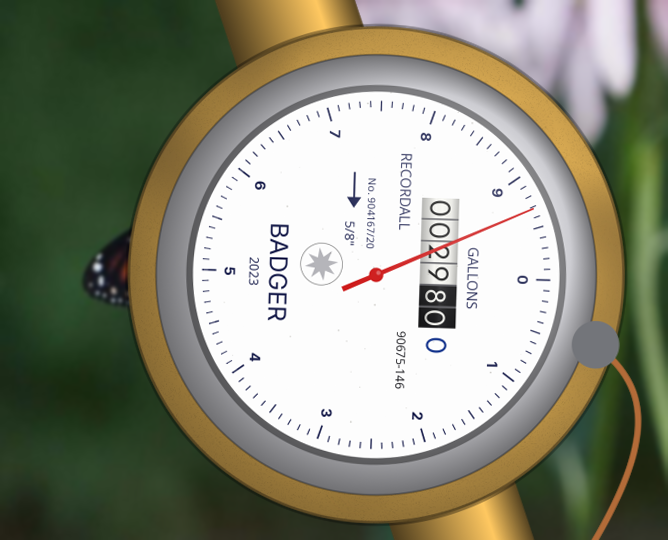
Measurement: 29799.3
